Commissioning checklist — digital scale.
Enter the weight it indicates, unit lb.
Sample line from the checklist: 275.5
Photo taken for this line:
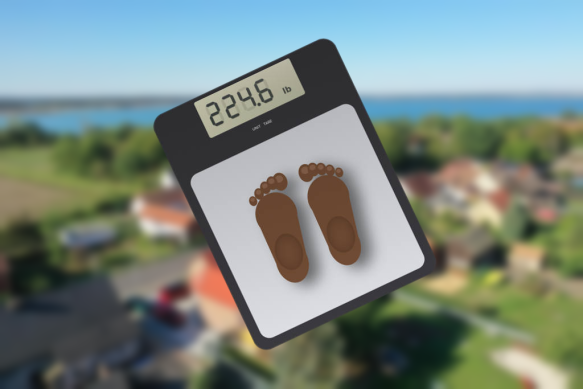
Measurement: 224.6
